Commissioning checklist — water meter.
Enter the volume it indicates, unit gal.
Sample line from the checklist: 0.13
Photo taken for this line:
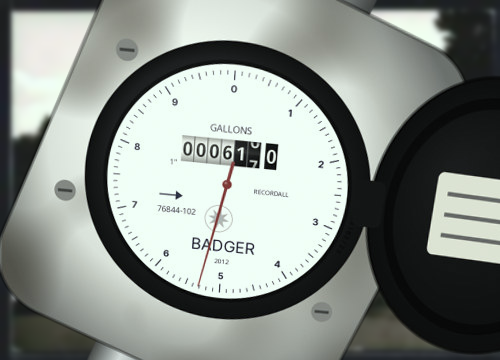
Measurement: 6165.3
